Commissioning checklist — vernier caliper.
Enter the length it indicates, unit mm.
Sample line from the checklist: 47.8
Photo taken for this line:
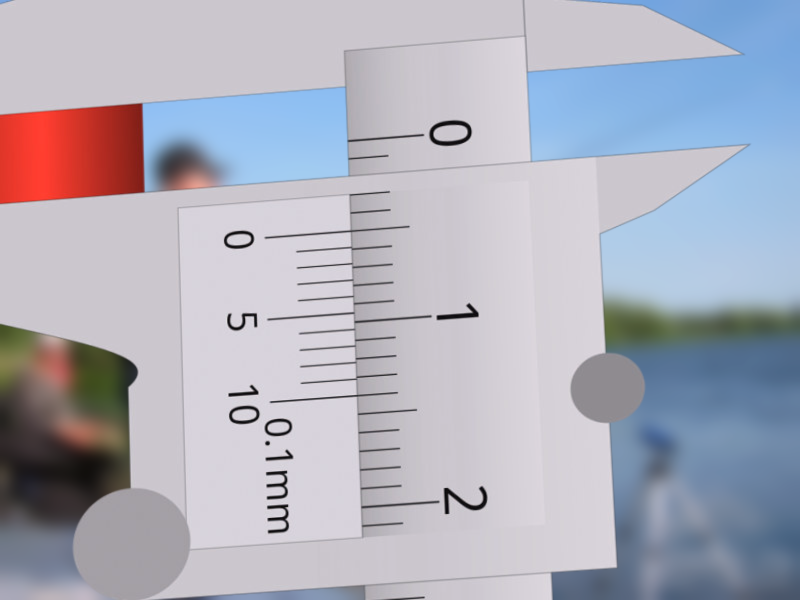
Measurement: 5.0
